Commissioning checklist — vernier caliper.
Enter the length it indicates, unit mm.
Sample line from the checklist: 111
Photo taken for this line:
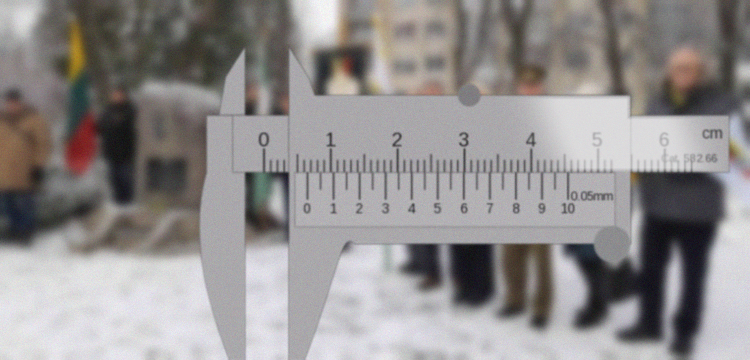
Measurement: 6.5
